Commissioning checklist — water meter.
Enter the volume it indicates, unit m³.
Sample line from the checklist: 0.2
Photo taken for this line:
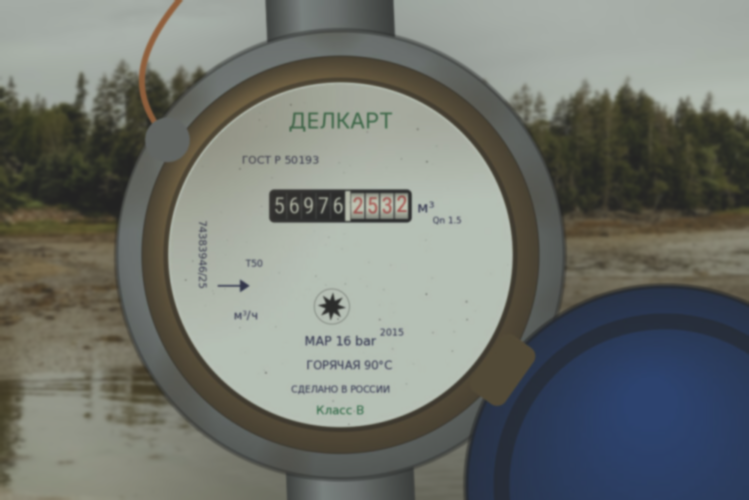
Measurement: 56976.2532
